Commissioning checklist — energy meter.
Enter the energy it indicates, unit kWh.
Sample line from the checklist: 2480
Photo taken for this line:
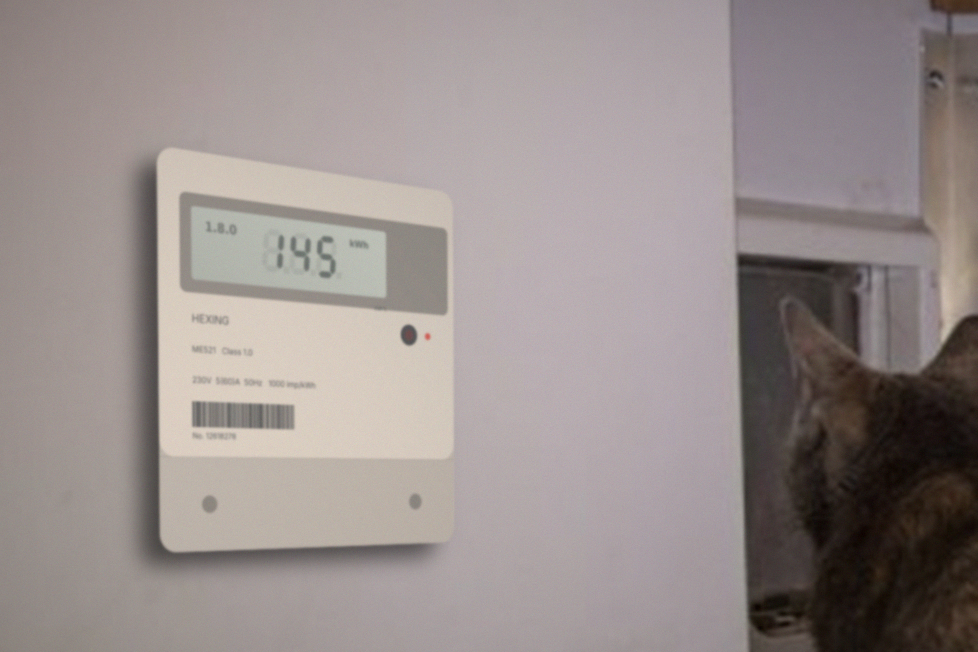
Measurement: 145
